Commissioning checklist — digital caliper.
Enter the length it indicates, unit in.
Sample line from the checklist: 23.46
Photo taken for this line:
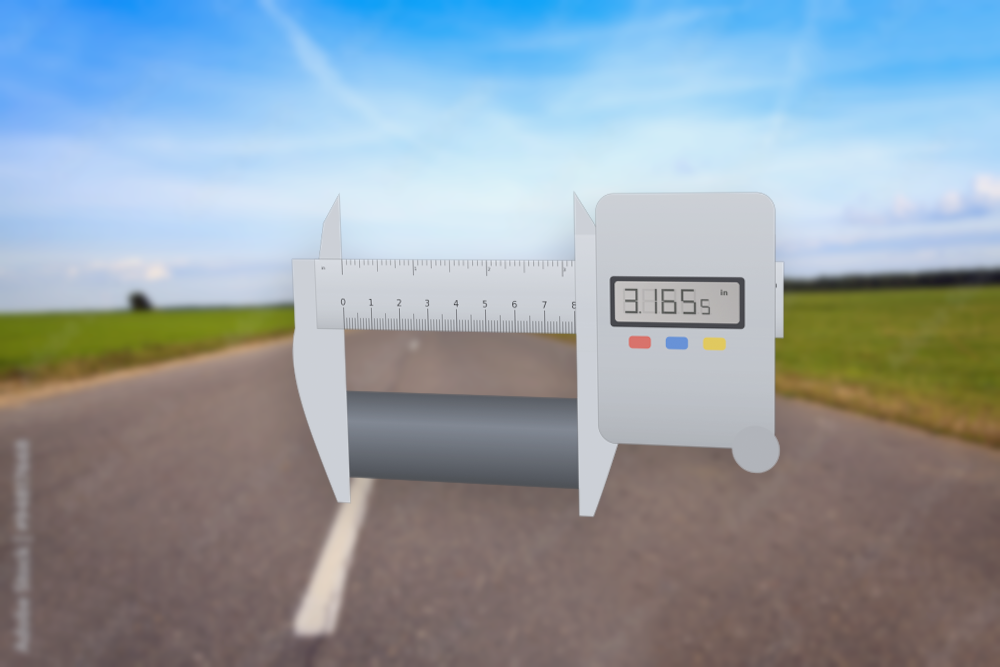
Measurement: 3.1655
